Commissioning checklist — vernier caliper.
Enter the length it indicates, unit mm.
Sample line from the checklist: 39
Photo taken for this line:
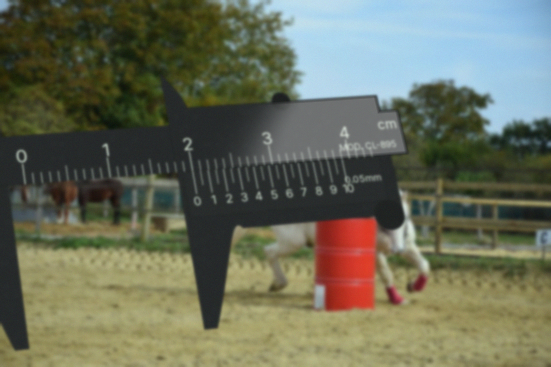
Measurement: 20.0
